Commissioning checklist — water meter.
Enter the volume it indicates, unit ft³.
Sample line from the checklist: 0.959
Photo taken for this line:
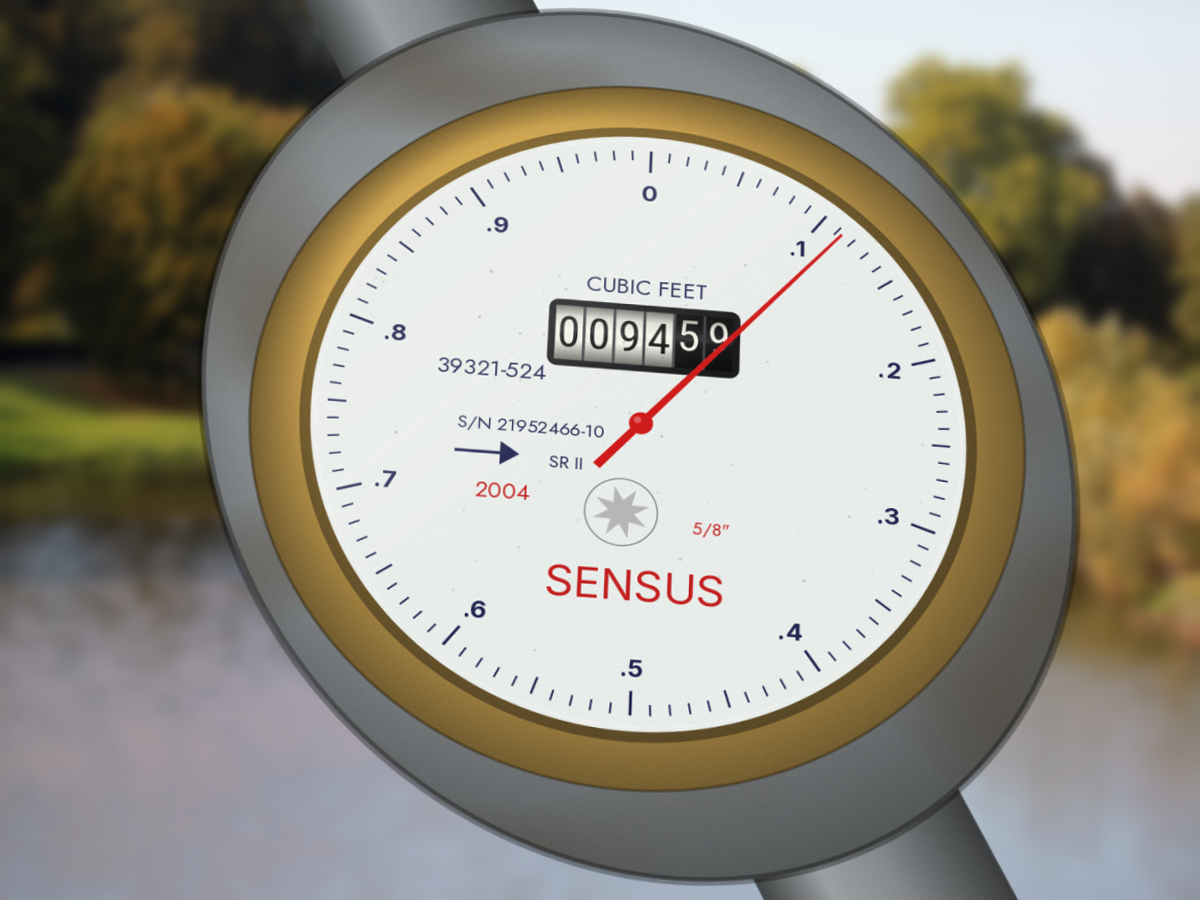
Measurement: 9459.11
